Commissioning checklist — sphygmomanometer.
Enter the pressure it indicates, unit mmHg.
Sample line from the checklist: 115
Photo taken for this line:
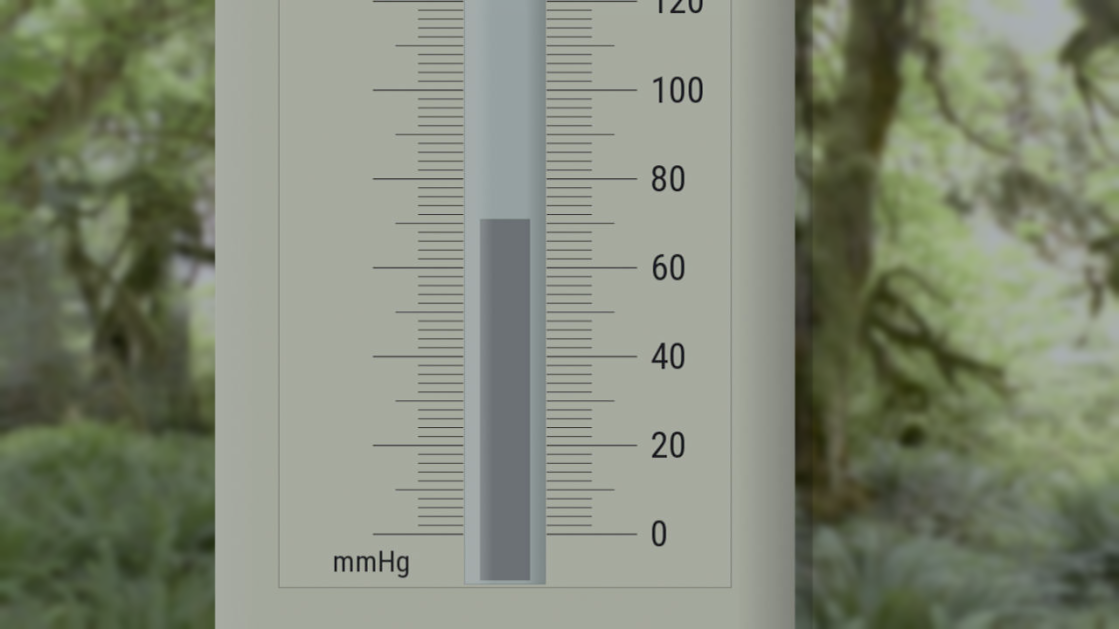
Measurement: 71
